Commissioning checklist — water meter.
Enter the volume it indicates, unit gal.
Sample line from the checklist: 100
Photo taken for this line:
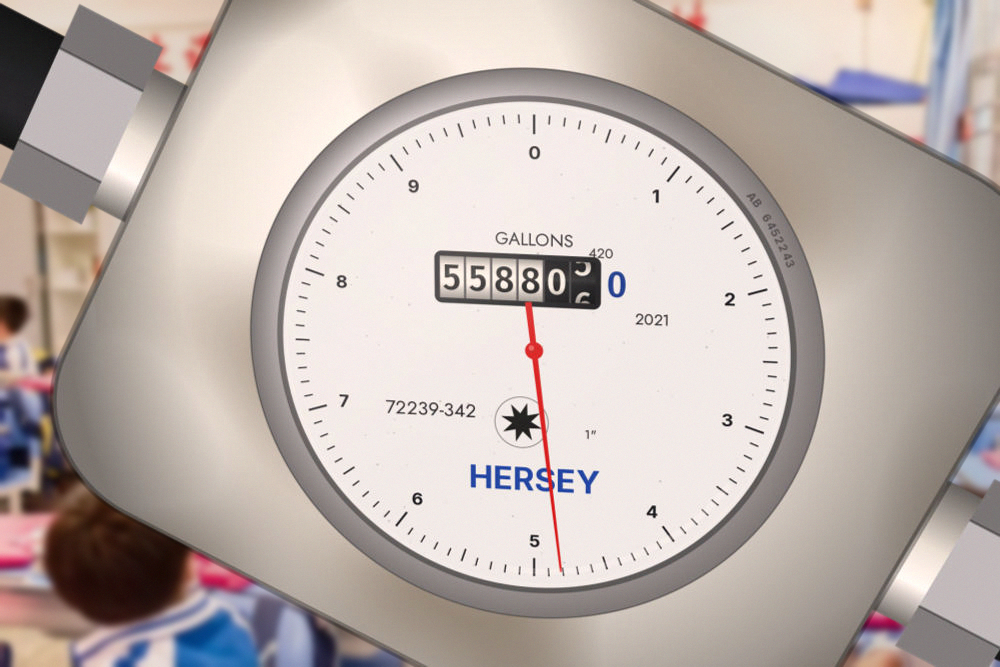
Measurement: 5588054.8
